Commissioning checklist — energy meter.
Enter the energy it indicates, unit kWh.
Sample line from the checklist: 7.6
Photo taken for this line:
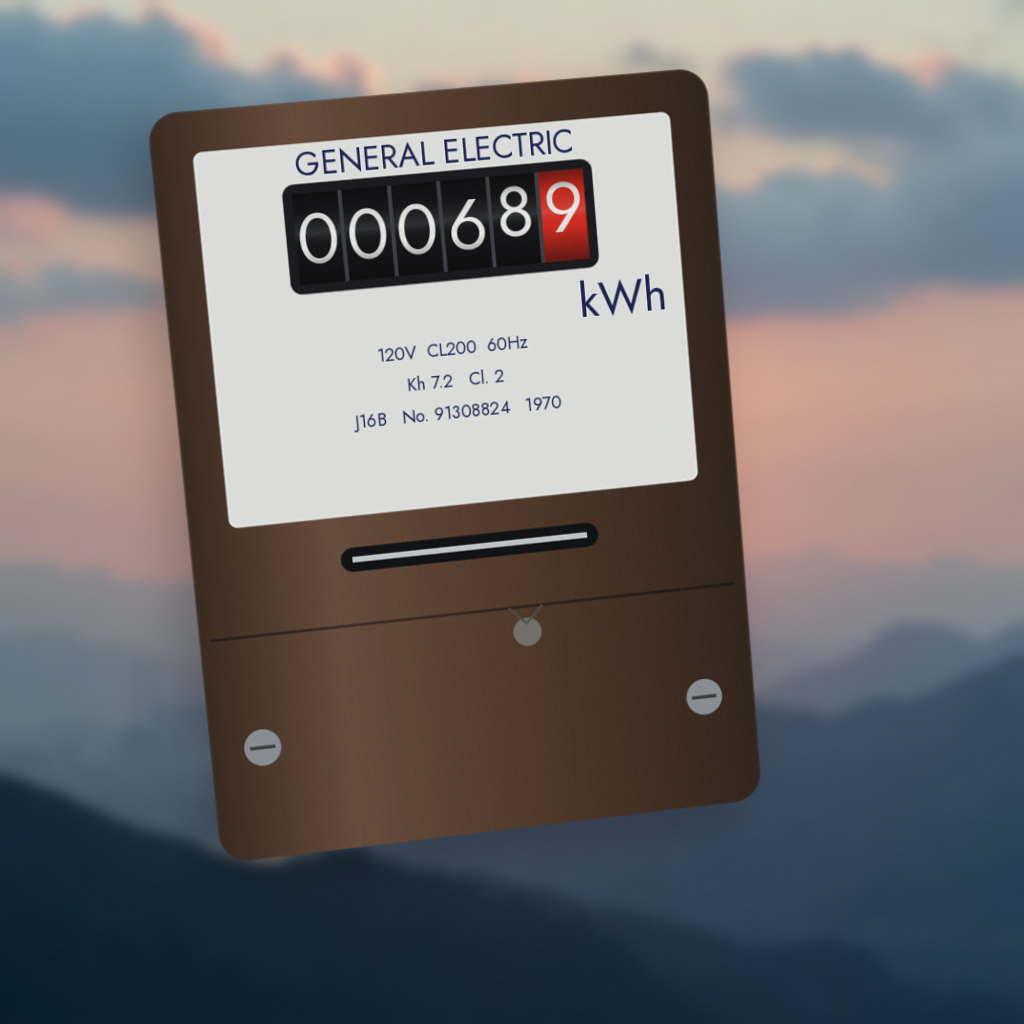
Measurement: 68.9
